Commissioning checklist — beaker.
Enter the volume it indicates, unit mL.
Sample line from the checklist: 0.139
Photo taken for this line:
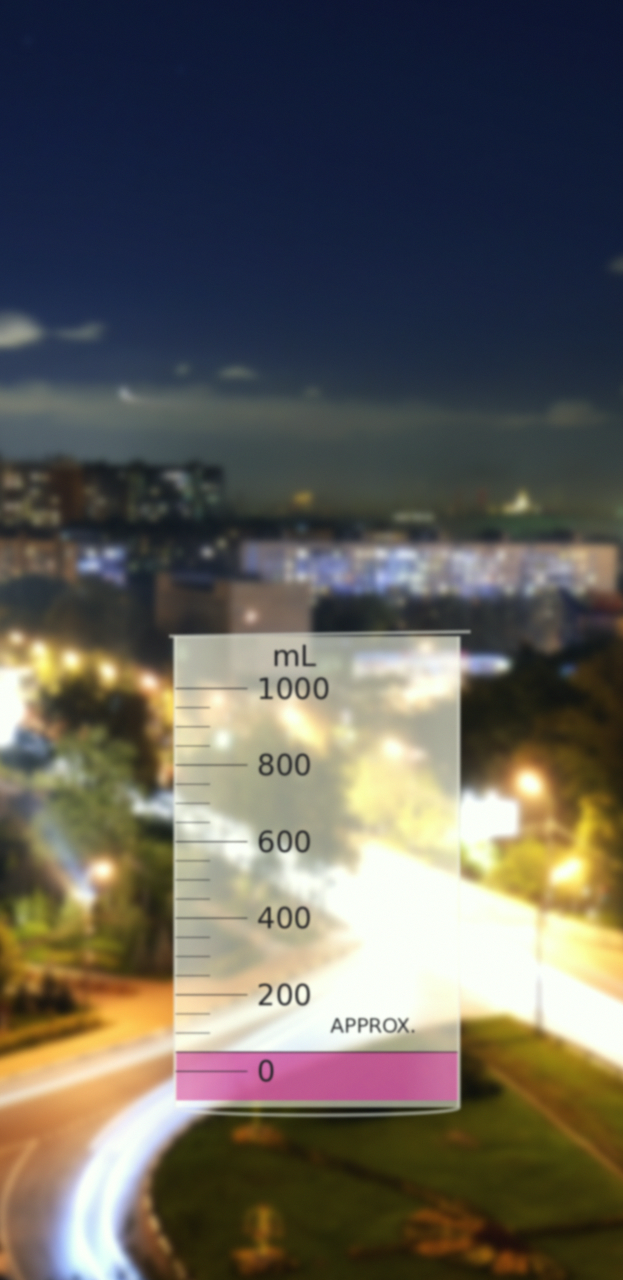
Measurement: 50
